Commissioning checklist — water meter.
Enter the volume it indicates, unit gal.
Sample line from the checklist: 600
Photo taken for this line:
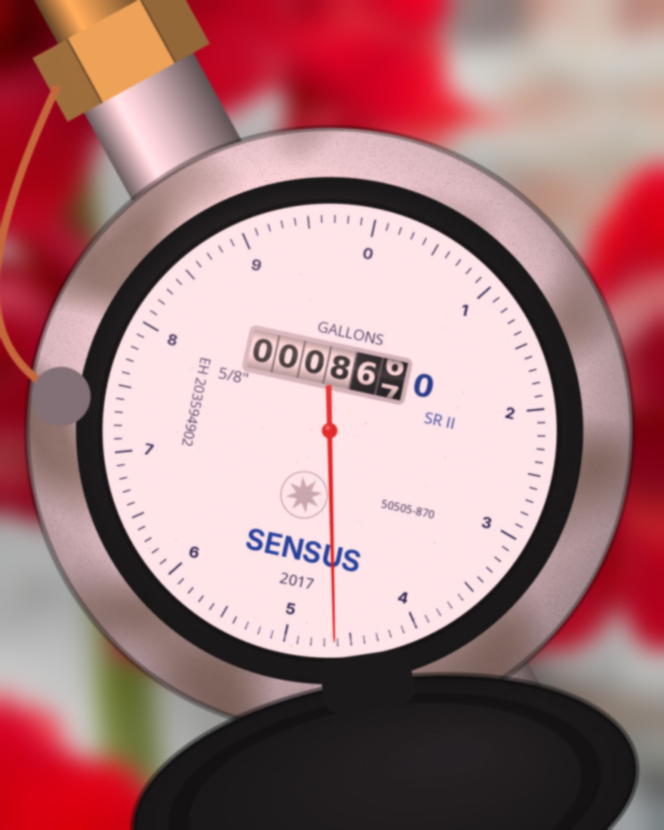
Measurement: 8664.6
